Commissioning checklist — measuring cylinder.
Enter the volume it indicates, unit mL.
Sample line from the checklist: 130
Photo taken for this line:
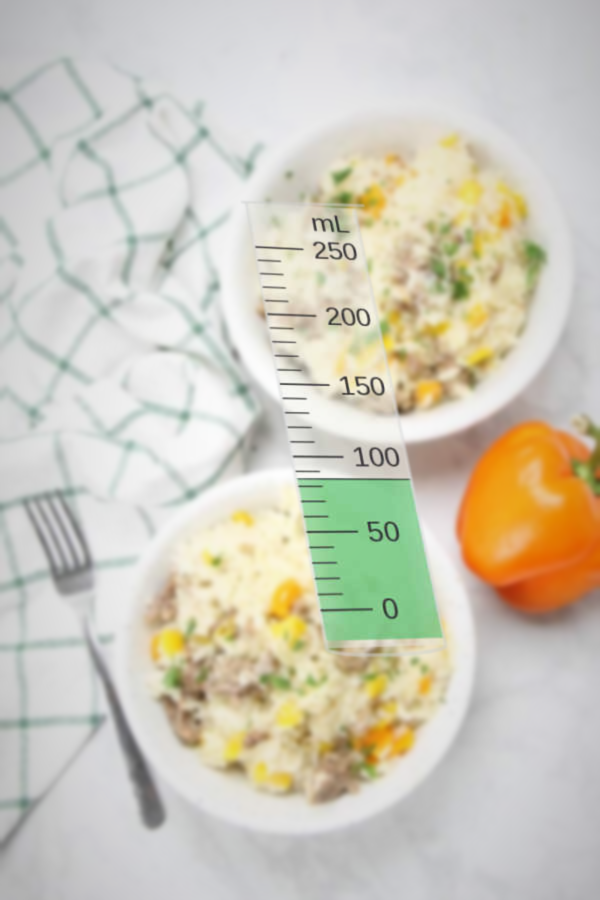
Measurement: 85
